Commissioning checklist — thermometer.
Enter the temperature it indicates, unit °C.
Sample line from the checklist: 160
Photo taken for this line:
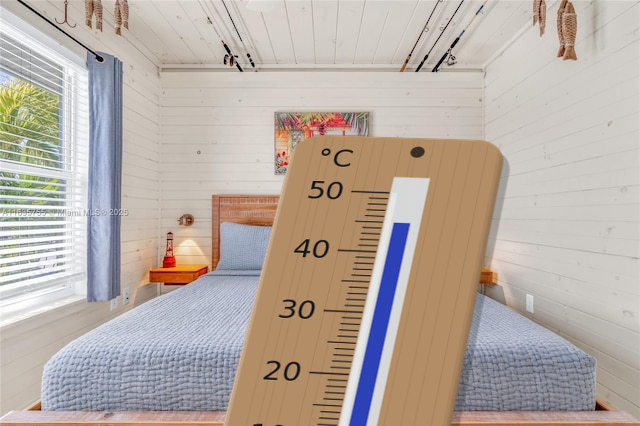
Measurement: 45
